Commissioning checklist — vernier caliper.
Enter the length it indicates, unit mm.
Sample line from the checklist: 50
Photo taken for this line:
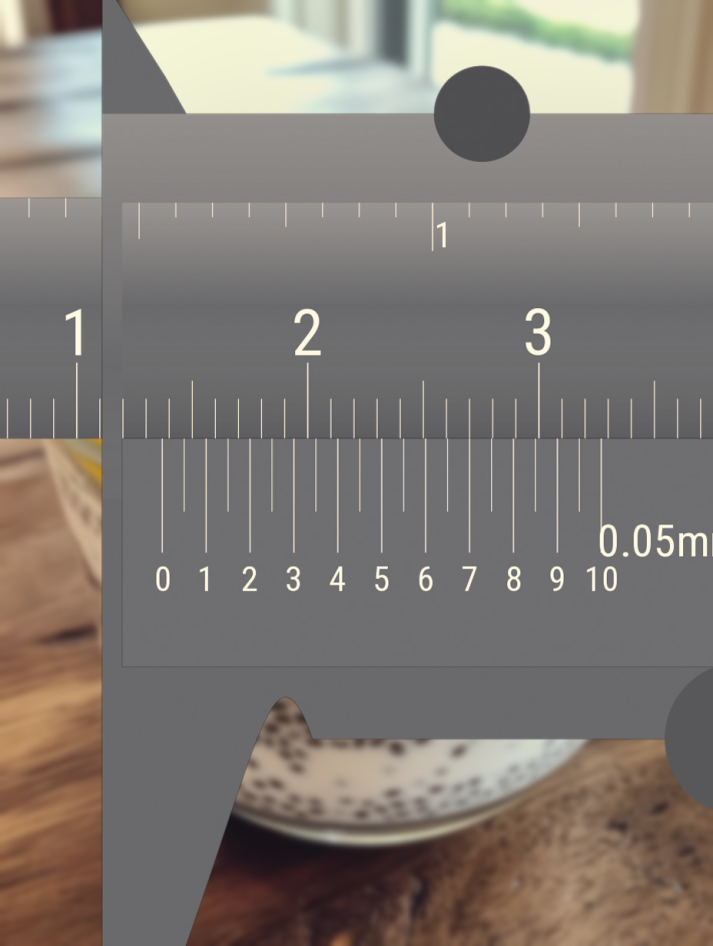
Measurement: 13.70
